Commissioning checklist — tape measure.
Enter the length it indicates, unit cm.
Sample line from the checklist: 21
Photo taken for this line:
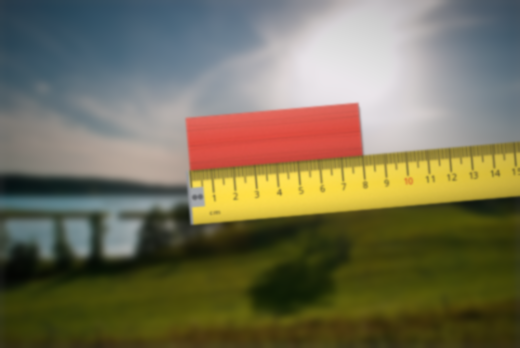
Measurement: 8
